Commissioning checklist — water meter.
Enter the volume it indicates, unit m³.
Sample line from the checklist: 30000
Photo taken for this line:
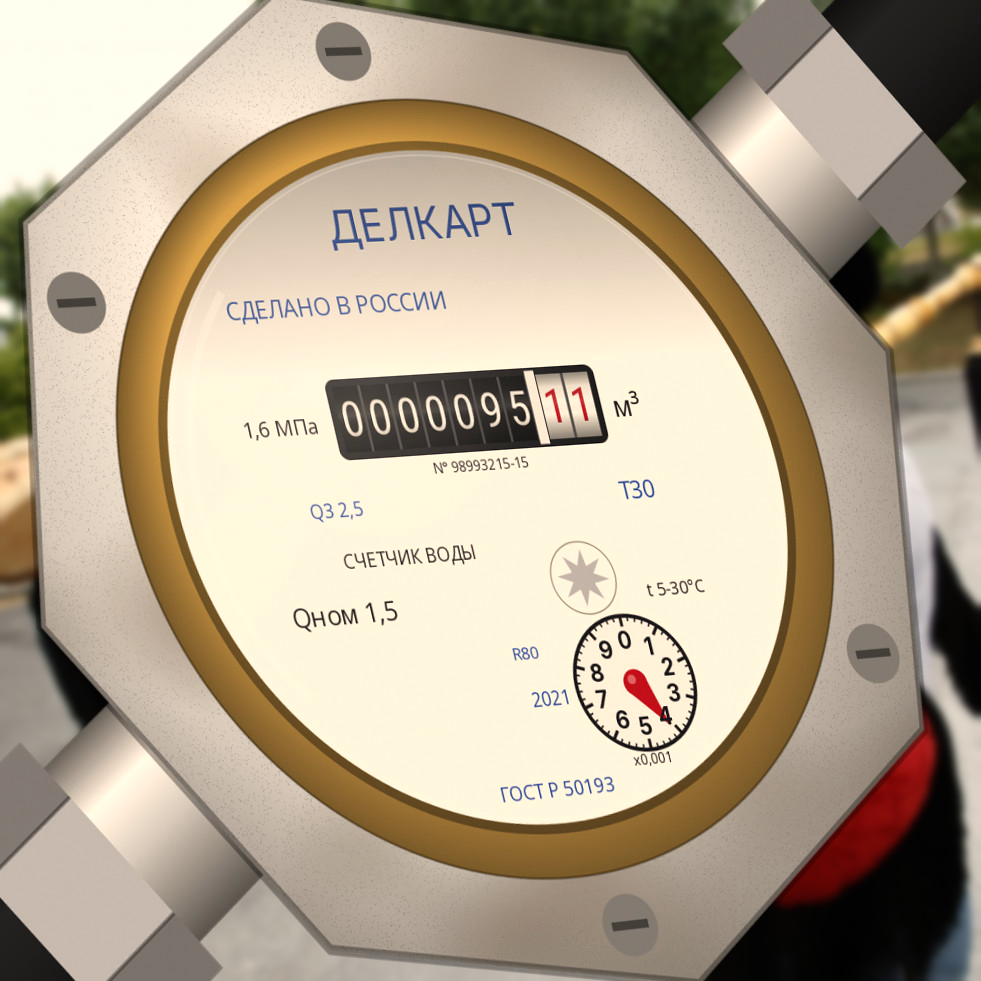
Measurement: 95.114
